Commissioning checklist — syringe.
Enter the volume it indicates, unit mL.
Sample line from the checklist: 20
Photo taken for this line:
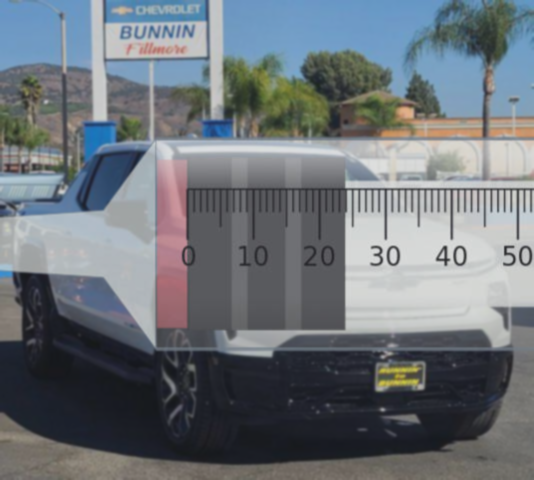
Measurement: 0
